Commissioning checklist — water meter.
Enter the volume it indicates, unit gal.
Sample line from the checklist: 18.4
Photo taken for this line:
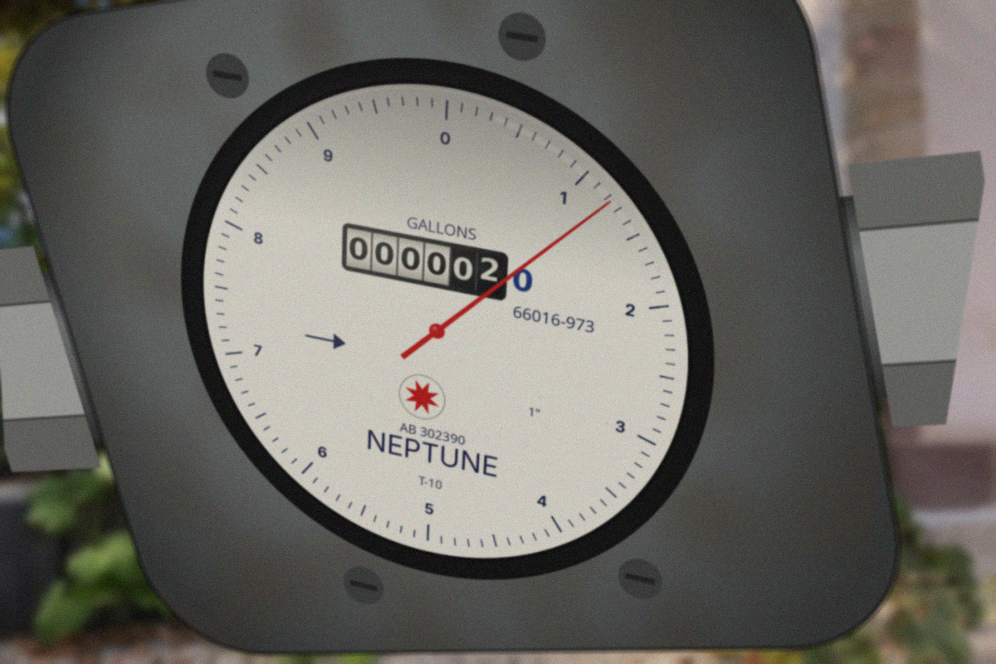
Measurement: 21.2
